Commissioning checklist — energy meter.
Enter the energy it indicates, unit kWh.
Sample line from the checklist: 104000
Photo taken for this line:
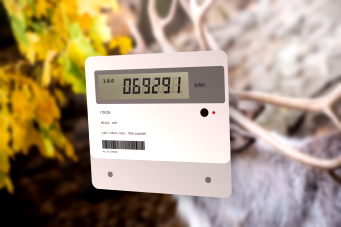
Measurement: 69291
